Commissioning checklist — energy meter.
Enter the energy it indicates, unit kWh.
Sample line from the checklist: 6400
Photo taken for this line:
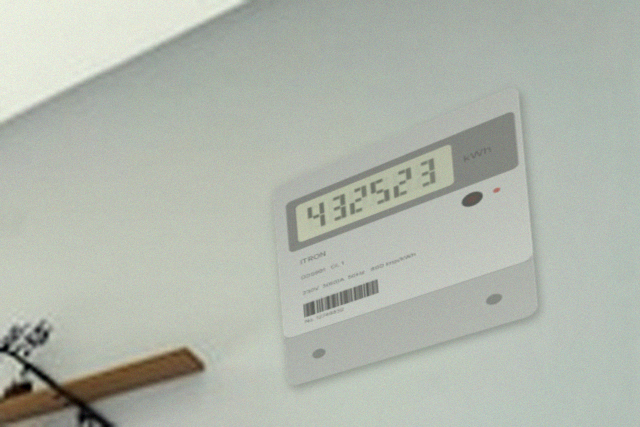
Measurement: 432523
